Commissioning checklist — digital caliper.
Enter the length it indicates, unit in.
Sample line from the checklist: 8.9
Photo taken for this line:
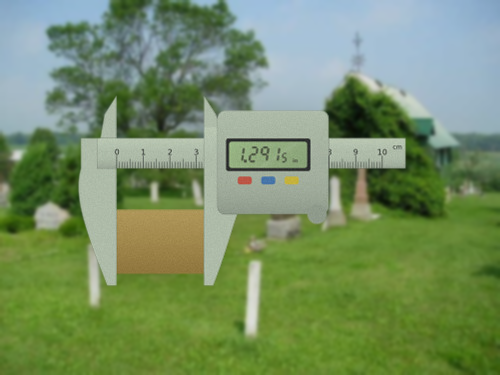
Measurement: 1.2915
